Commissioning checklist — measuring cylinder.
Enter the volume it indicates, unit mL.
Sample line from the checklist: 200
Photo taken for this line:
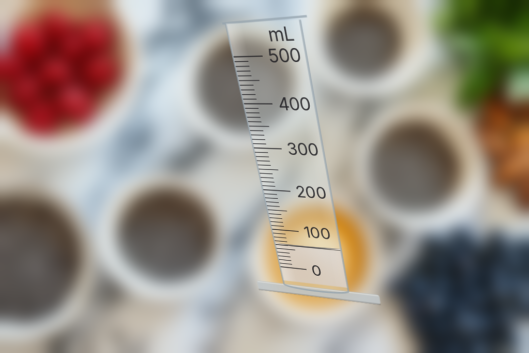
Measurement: 60
